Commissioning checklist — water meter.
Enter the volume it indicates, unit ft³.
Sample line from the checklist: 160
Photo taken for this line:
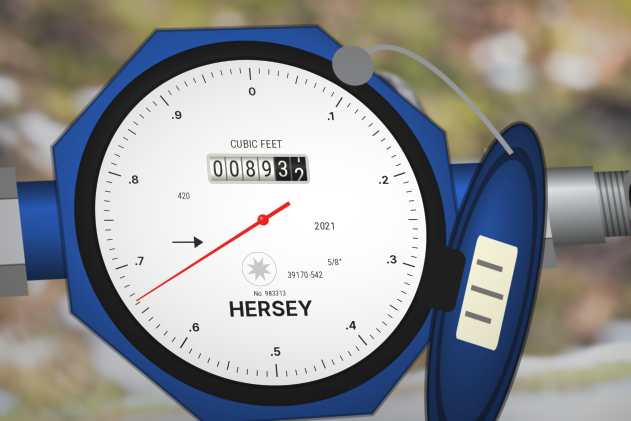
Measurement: 8931.66
